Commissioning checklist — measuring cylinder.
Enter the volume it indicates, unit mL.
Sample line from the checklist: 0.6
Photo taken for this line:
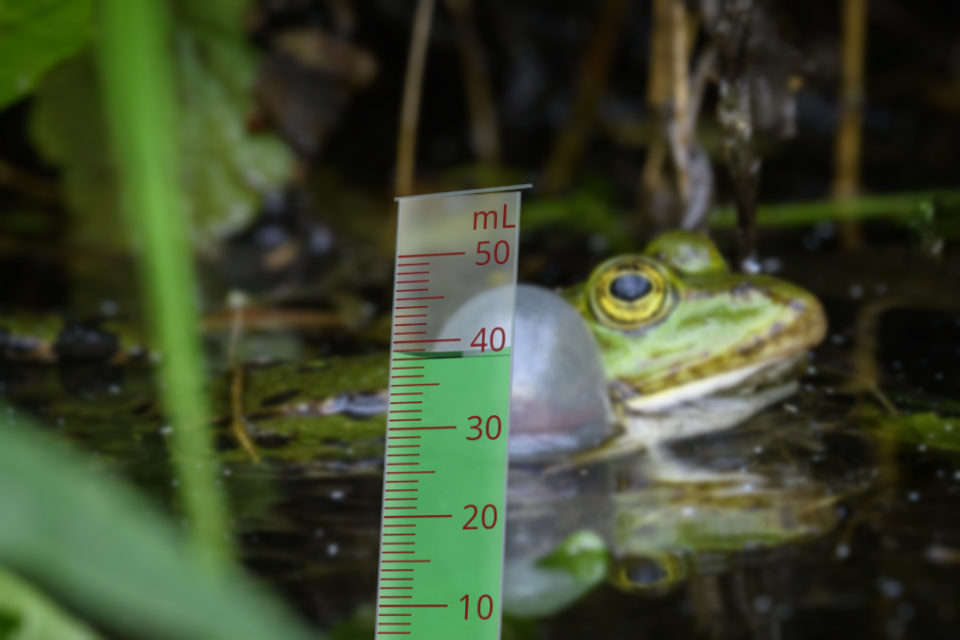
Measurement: 38
